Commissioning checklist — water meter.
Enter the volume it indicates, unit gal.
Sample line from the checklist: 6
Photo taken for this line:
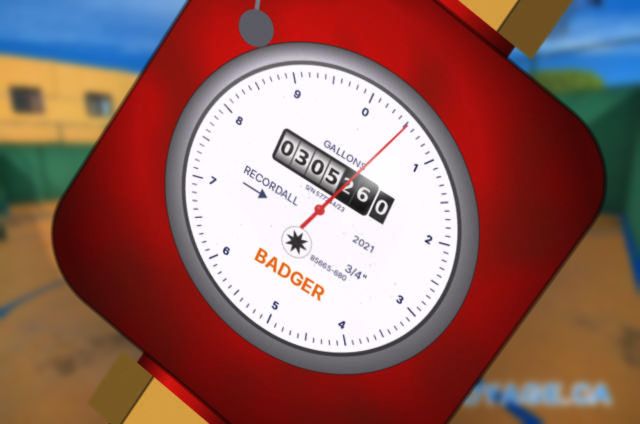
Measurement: 305260.5
